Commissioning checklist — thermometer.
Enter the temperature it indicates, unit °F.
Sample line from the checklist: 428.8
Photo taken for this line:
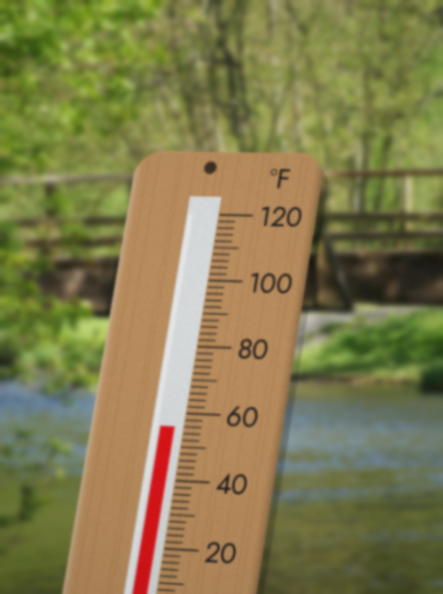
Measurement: 56
